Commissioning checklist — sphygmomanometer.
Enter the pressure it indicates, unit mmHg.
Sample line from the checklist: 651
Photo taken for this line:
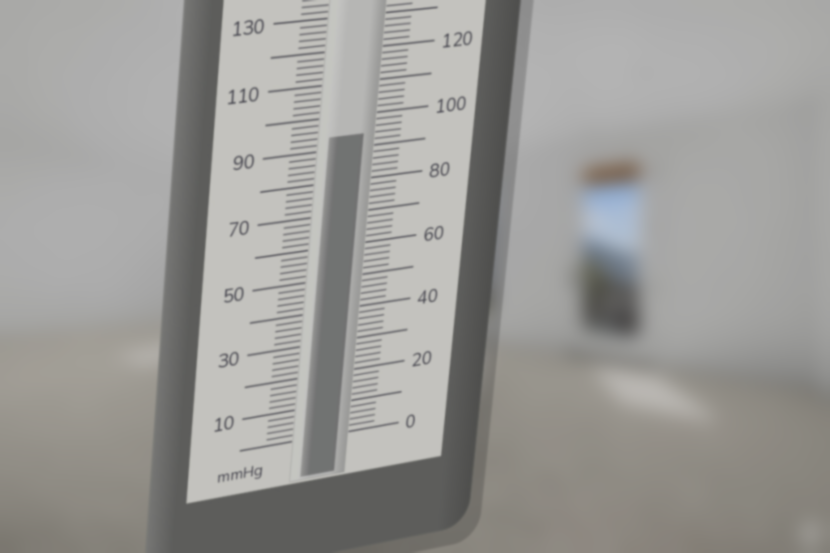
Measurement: 94
